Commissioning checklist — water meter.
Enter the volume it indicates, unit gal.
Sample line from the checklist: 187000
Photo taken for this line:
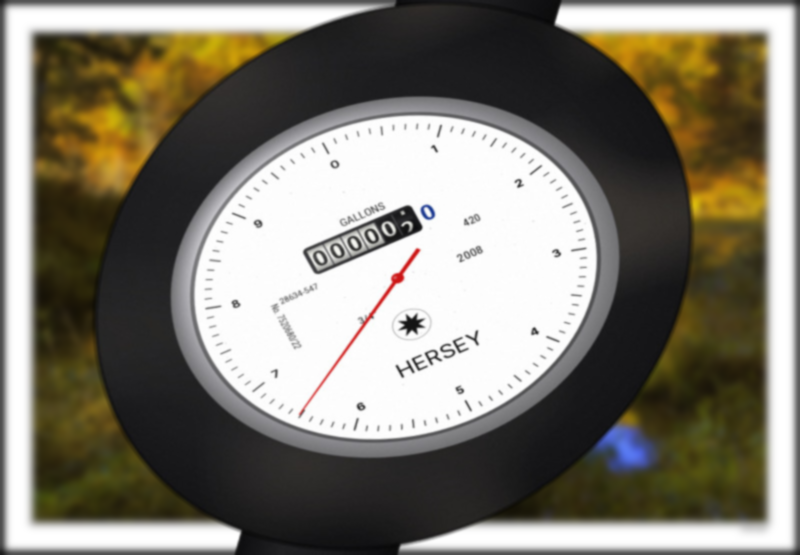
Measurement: 16.5
